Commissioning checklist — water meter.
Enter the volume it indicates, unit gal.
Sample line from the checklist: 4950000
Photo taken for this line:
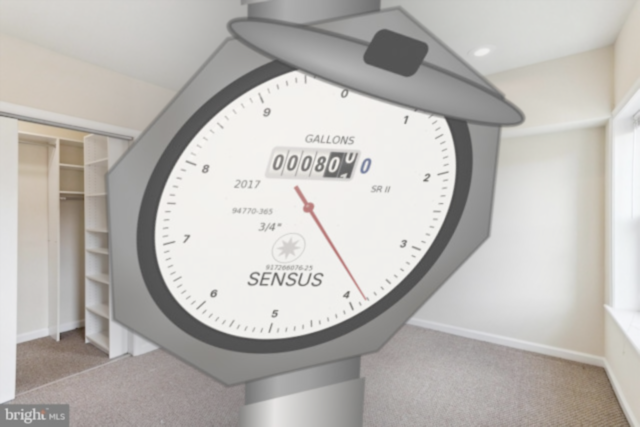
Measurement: 8003.8
